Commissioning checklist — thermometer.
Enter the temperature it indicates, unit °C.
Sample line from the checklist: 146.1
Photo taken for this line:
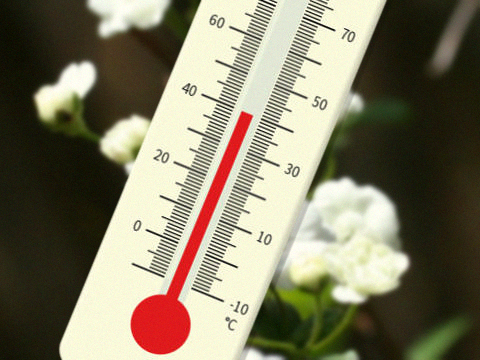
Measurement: 40
